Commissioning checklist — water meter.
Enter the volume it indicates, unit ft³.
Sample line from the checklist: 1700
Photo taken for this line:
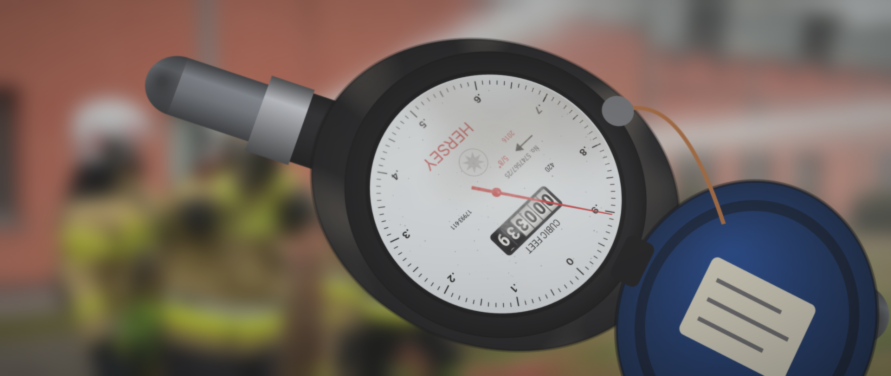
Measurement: 338.90
